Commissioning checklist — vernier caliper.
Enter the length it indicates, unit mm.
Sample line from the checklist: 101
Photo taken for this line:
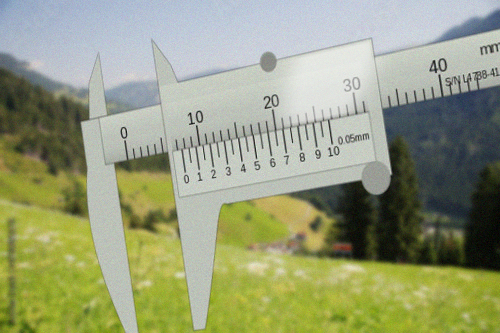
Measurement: 7.6
